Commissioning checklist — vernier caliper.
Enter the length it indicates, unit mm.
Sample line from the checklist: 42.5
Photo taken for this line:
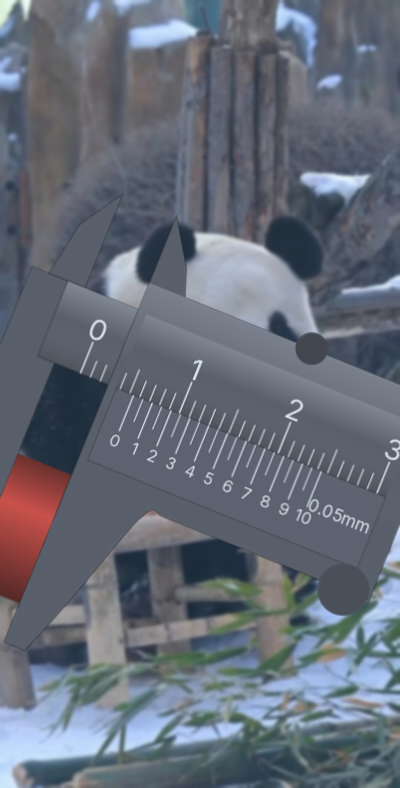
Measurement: 5.4
